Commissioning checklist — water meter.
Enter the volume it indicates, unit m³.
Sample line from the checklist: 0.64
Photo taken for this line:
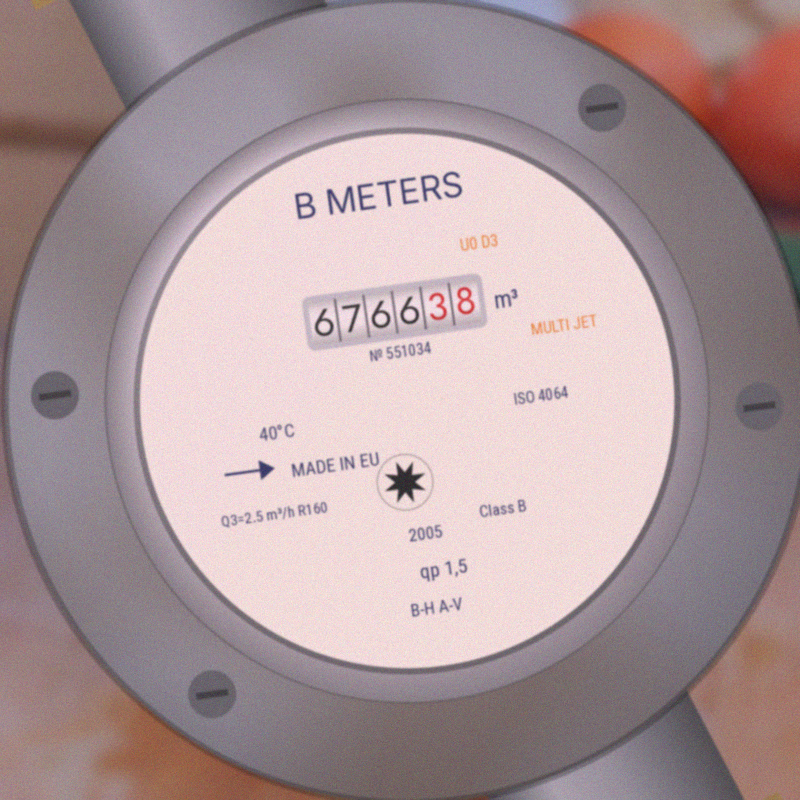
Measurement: 6766.38
